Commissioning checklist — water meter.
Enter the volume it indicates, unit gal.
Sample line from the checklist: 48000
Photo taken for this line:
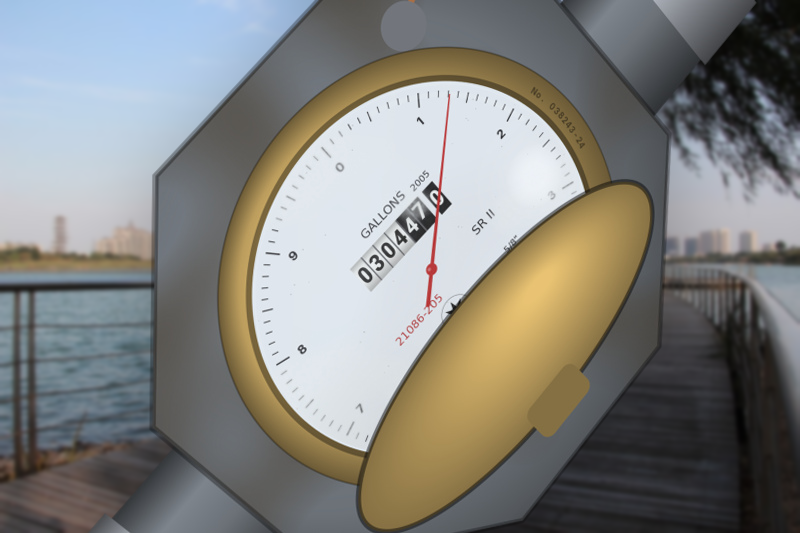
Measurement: 304471.3
